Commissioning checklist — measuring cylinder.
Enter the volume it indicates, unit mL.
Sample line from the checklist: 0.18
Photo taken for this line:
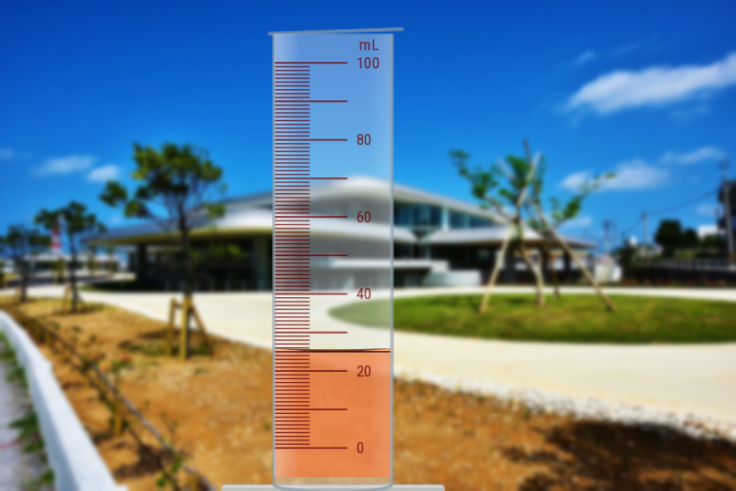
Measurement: 25
